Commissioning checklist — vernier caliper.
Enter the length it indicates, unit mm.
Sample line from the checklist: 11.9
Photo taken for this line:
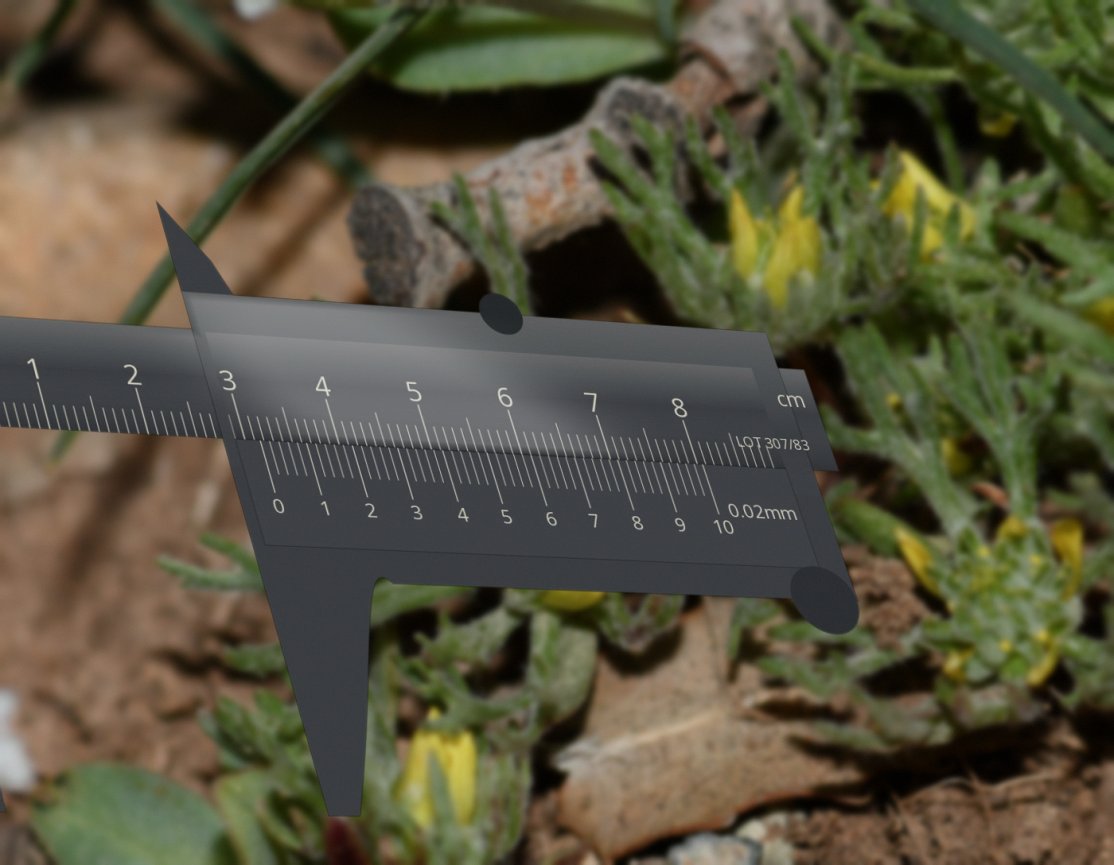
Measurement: 31.6
